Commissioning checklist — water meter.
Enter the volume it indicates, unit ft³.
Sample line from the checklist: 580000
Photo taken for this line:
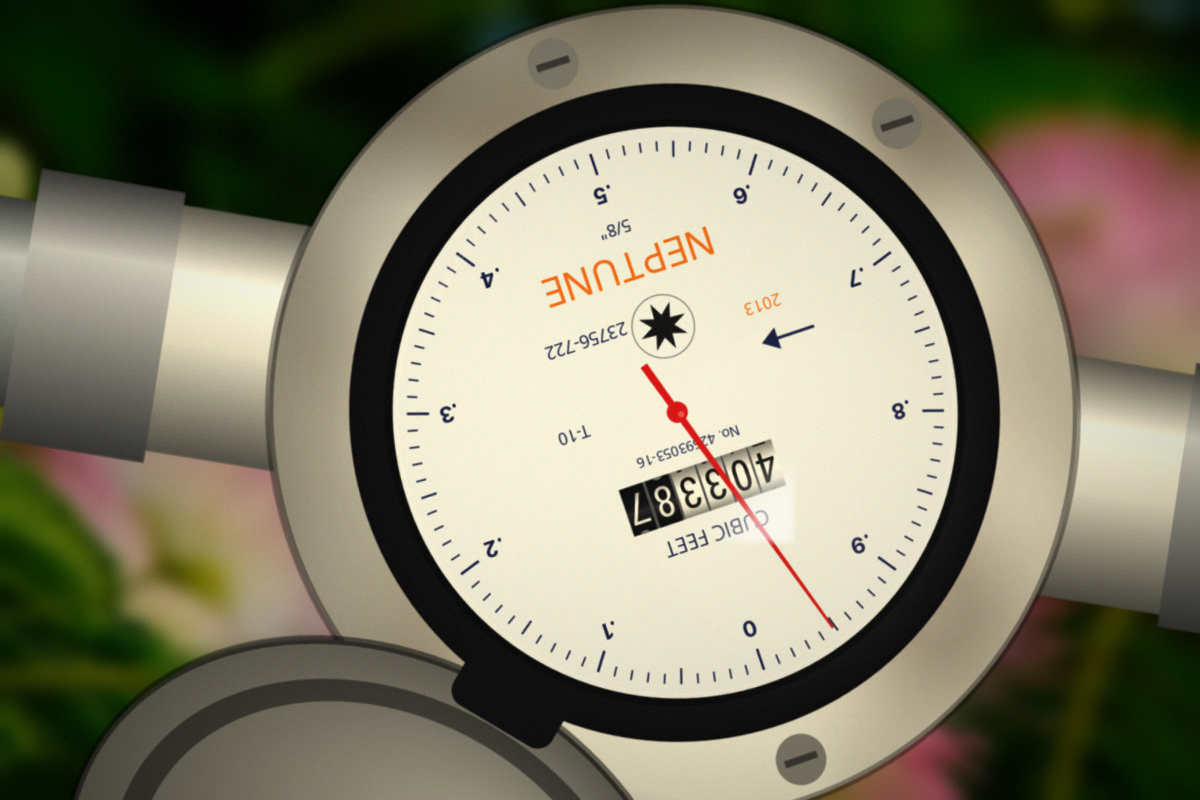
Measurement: 403386.95
